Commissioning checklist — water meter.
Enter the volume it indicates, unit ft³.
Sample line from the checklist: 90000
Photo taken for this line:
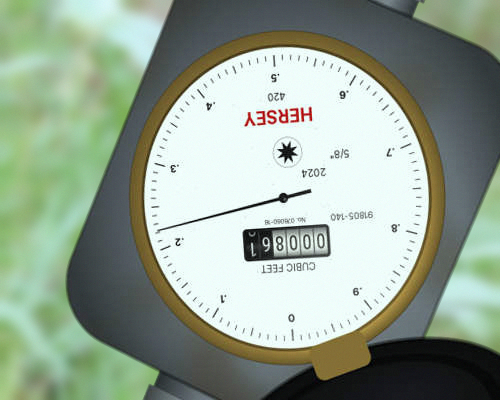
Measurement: 861.22
